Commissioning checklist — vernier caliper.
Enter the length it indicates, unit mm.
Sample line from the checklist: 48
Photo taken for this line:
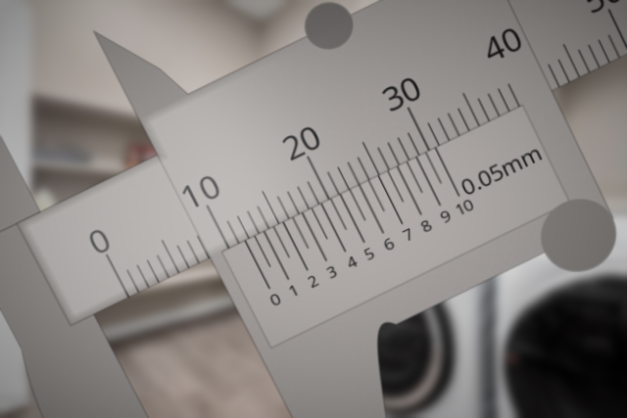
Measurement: 11.6
